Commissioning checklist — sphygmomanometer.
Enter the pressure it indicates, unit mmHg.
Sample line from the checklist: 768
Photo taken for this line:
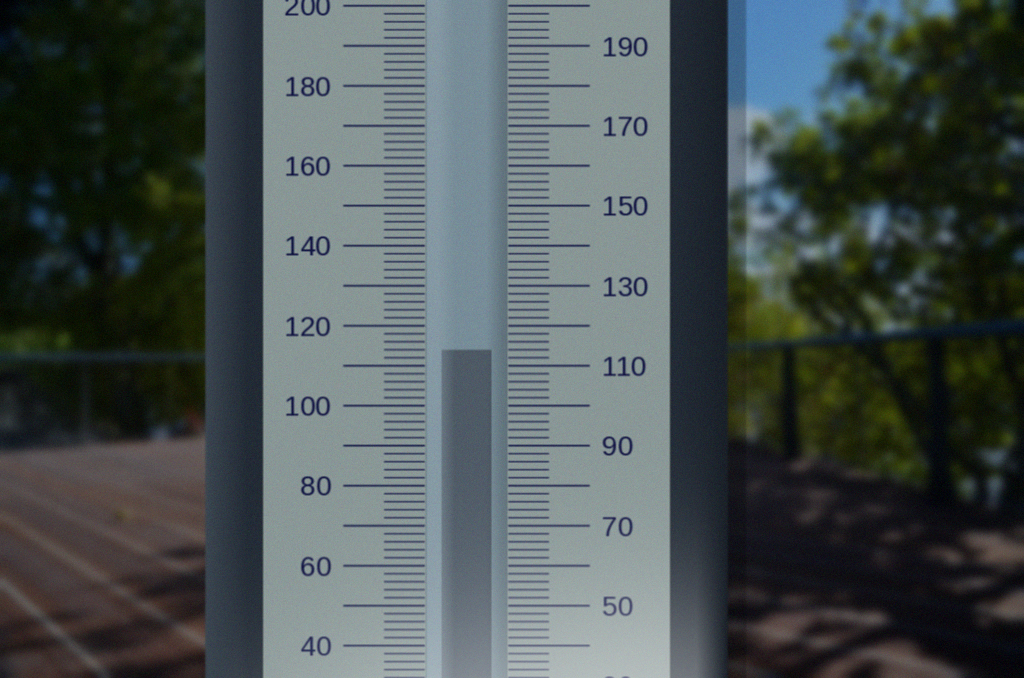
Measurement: 114
